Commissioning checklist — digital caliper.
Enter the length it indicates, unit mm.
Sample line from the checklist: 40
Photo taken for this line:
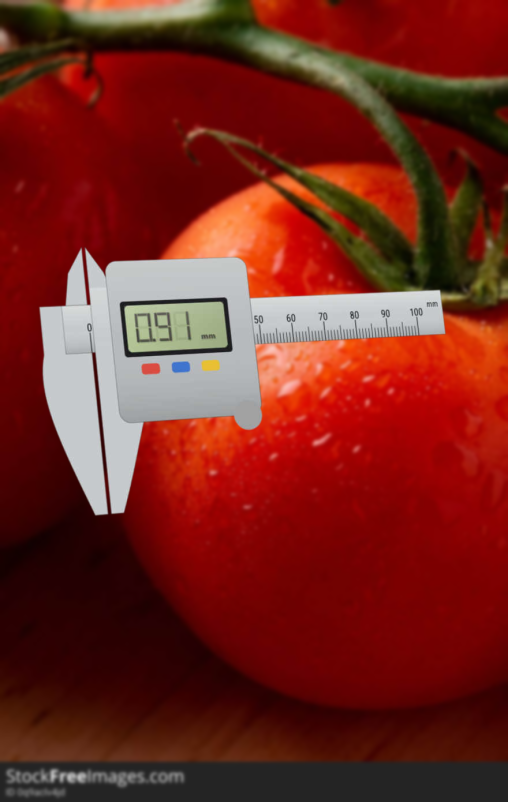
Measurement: 0.91
